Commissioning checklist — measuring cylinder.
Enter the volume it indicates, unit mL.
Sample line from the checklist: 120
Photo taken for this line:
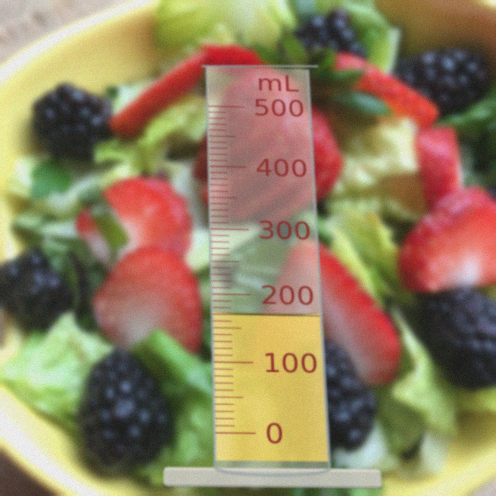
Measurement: 170
